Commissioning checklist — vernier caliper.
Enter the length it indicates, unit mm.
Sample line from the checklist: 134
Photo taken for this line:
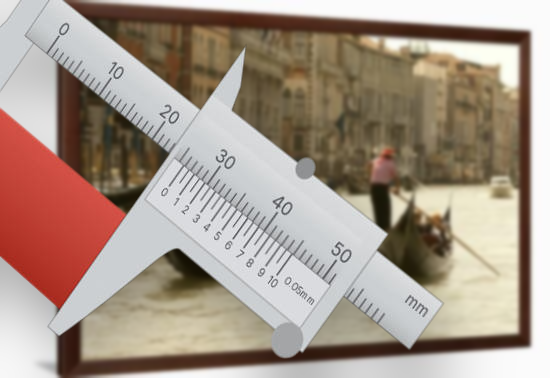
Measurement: 25.8
